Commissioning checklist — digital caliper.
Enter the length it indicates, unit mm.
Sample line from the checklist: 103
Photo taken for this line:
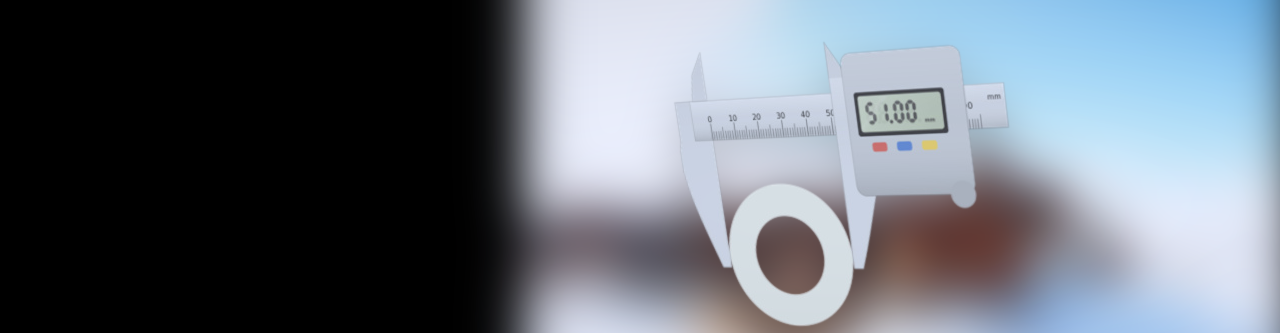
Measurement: 51.00
